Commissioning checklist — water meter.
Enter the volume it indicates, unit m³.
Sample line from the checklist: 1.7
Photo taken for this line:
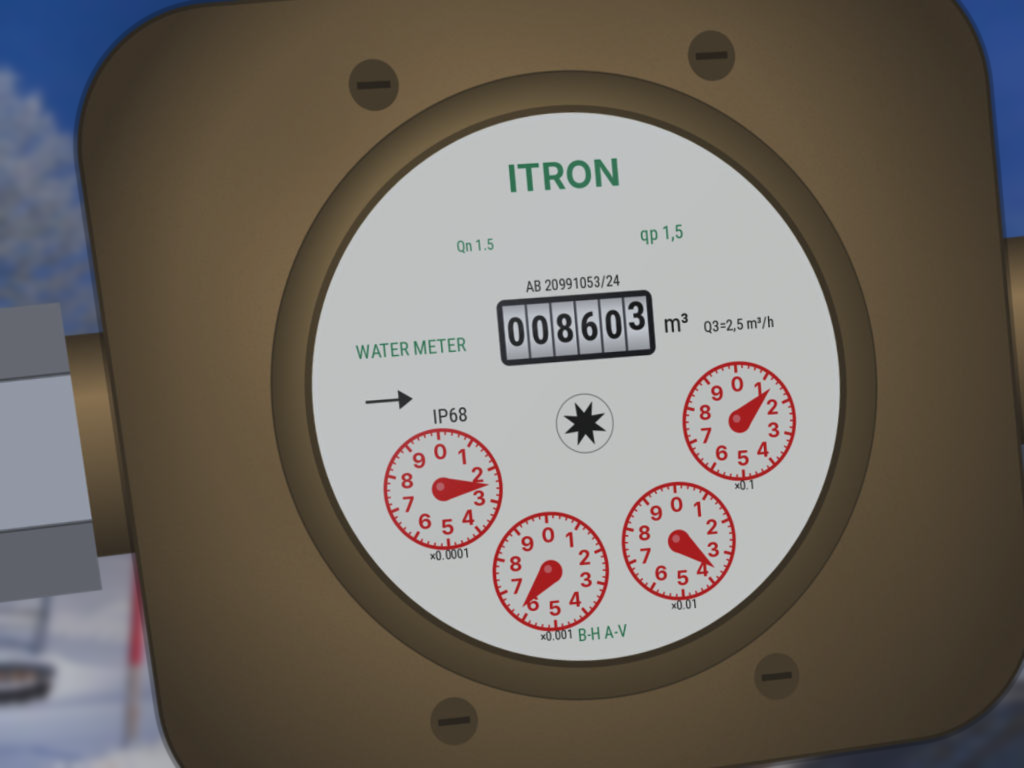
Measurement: 8603.1362
